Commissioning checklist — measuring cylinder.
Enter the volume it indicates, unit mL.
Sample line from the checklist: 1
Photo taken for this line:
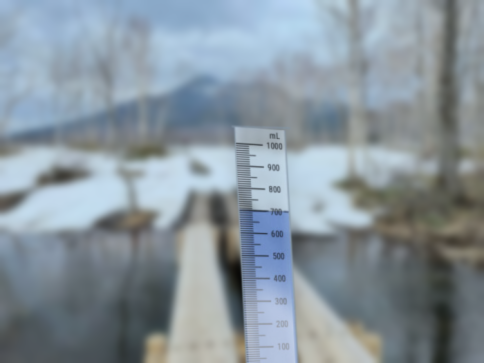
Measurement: 700
